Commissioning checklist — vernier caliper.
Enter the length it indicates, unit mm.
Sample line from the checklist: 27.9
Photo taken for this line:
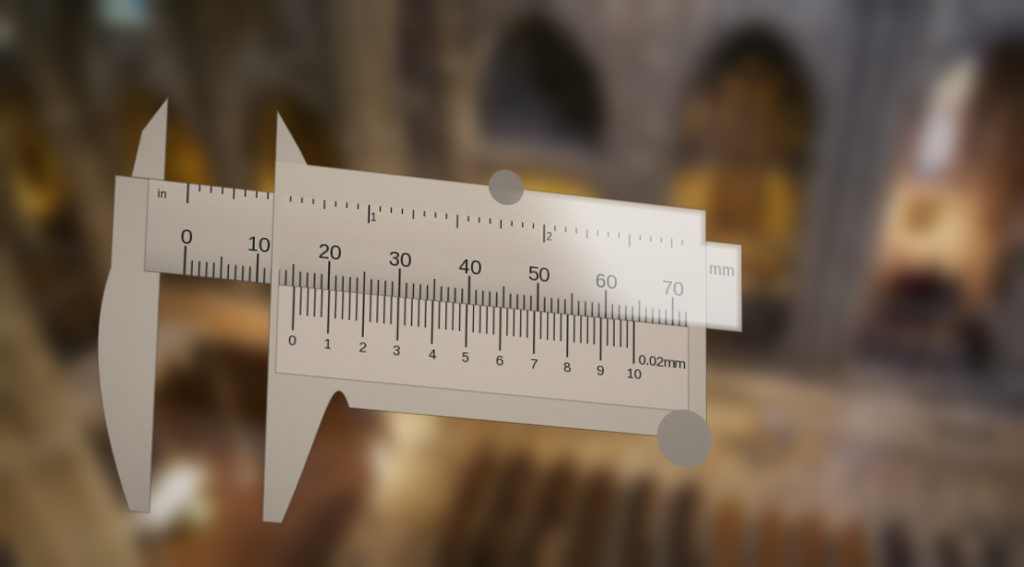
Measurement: 15.2
